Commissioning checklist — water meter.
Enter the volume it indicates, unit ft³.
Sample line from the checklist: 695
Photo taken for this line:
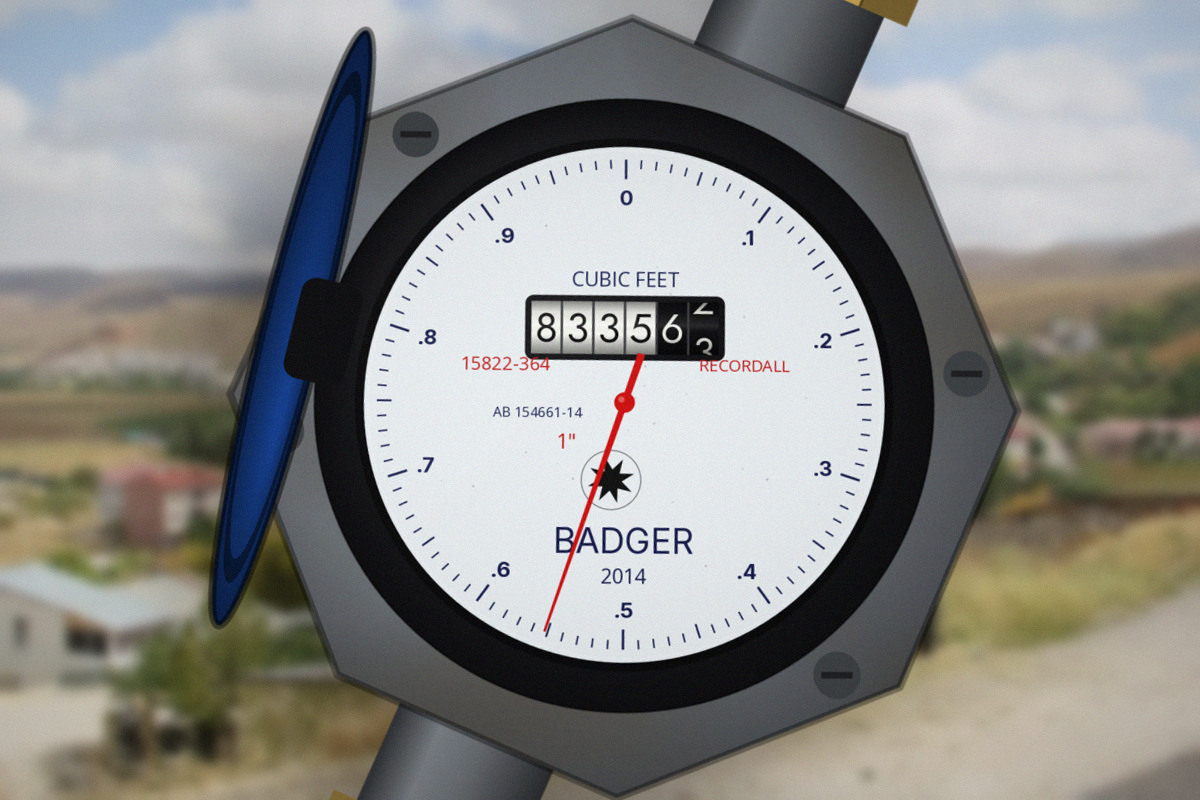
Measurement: 833562.55
